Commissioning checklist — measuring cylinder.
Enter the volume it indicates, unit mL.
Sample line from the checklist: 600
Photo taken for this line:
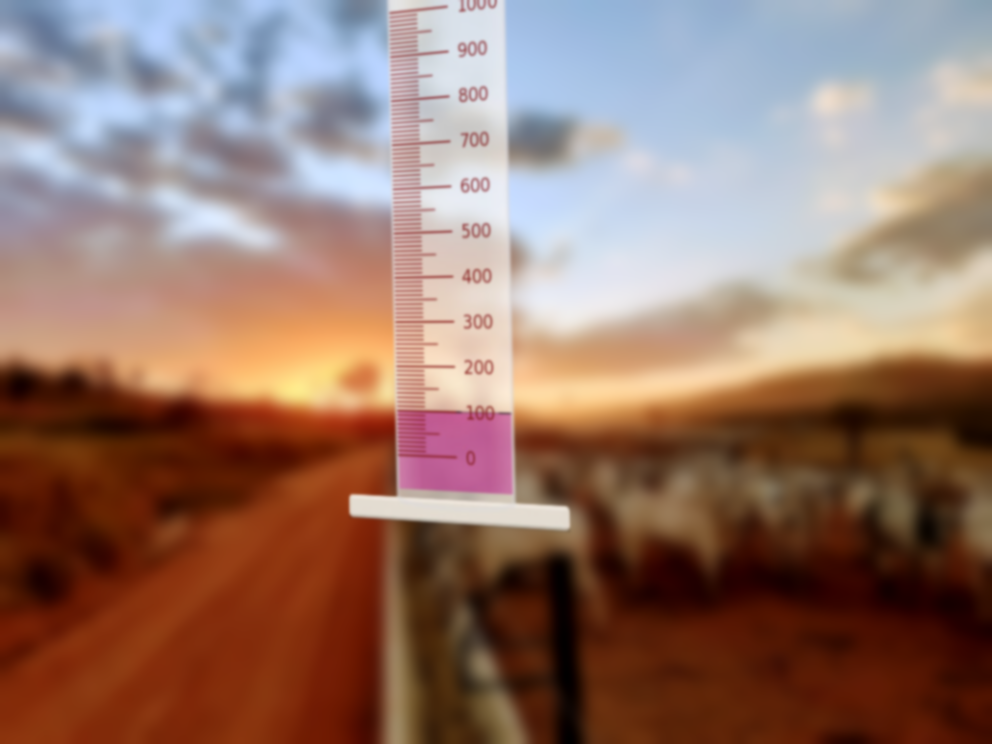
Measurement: 100
